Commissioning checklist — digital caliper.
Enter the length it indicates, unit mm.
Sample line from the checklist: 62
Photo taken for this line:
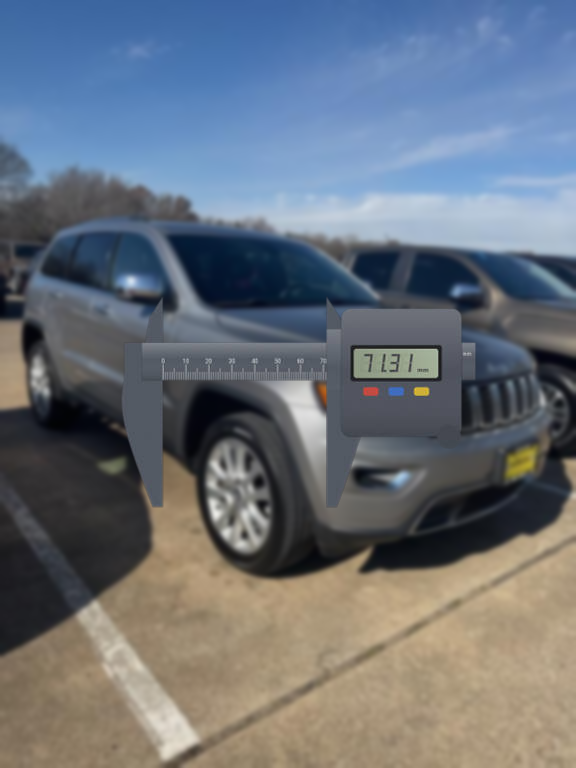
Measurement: 71.31
